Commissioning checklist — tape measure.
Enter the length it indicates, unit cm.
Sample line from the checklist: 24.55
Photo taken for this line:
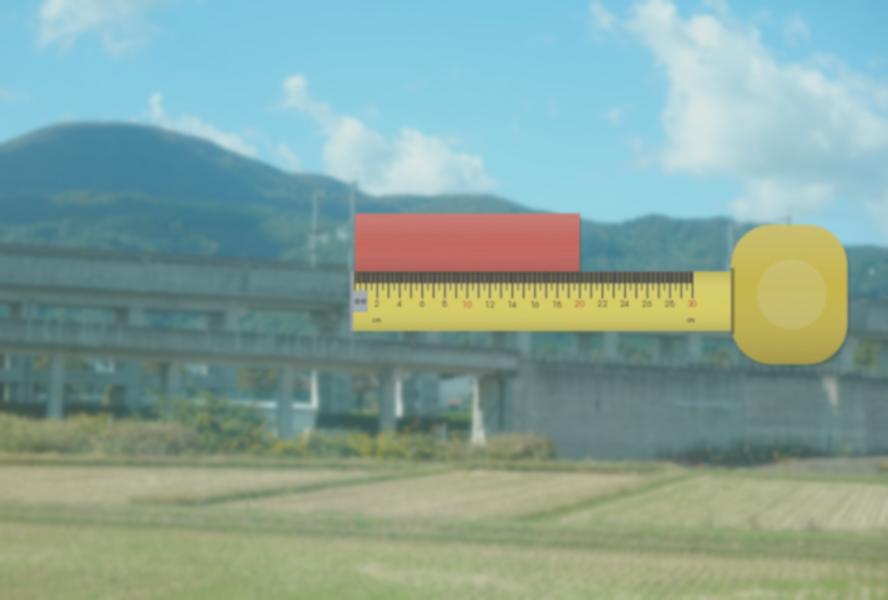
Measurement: 20
